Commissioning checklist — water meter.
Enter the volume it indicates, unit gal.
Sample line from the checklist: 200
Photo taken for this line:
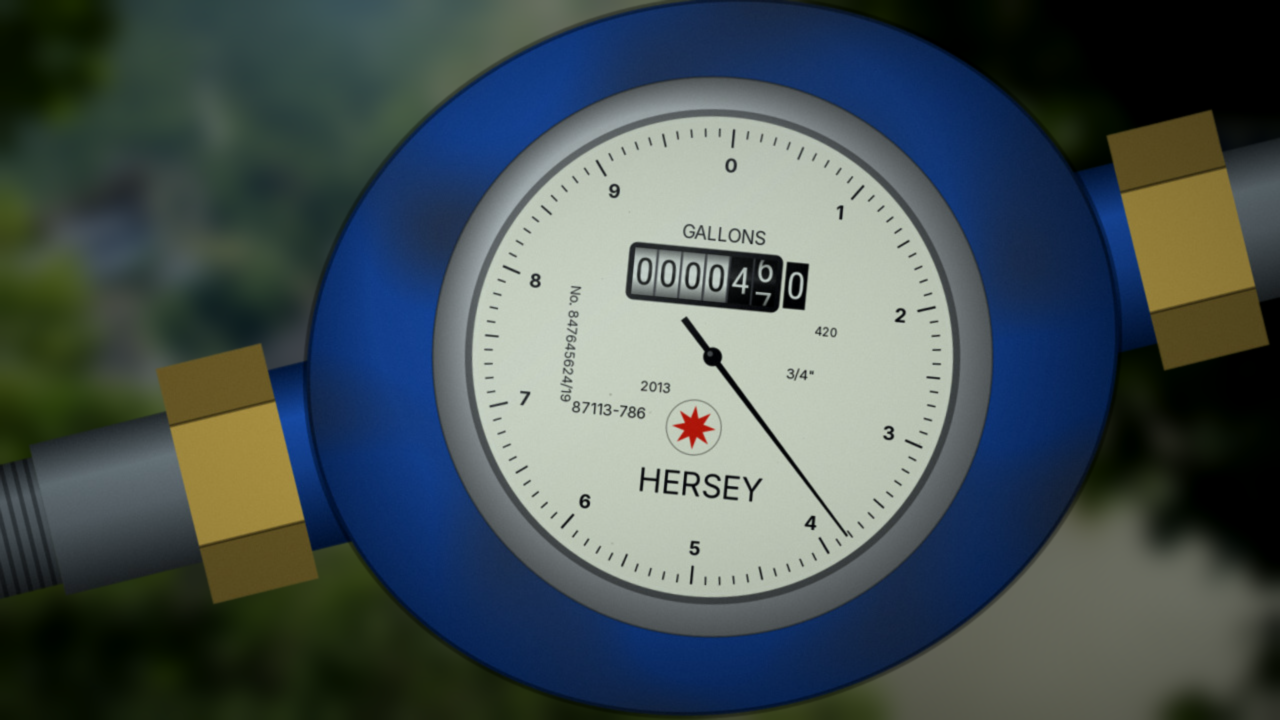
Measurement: 463.8
